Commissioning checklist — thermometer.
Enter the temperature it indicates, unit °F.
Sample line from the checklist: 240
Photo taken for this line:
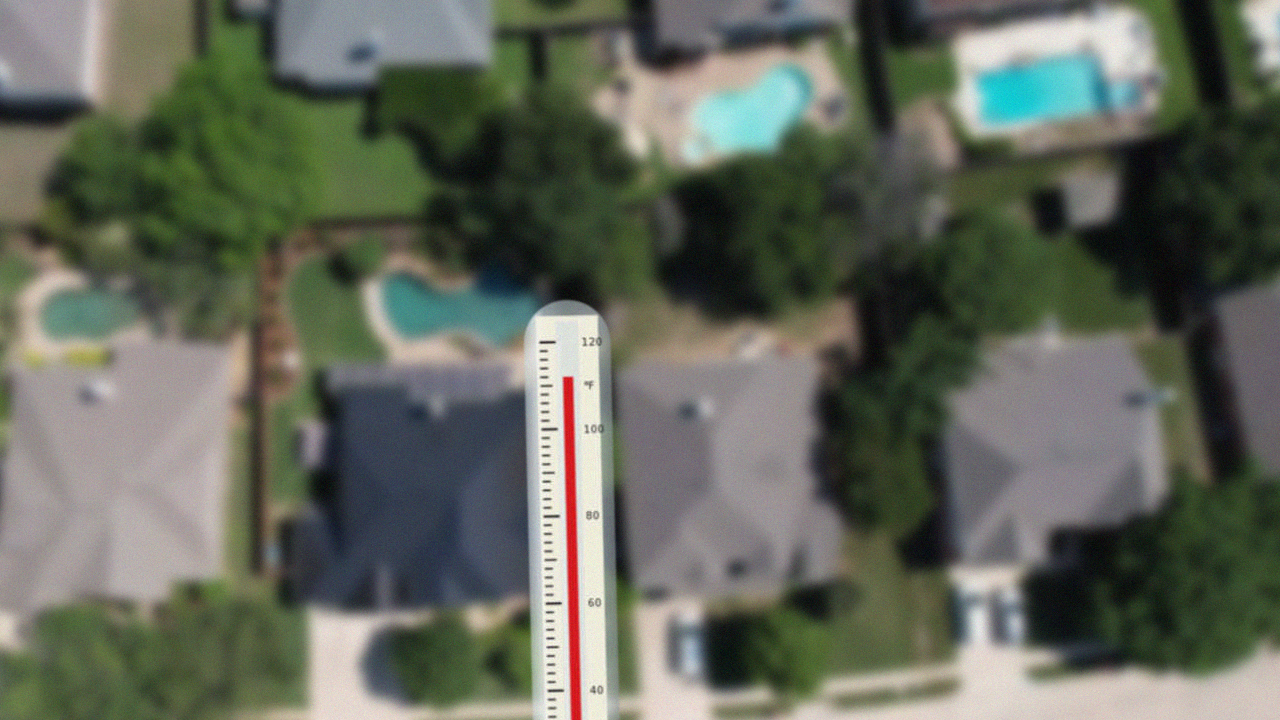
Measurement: 112
